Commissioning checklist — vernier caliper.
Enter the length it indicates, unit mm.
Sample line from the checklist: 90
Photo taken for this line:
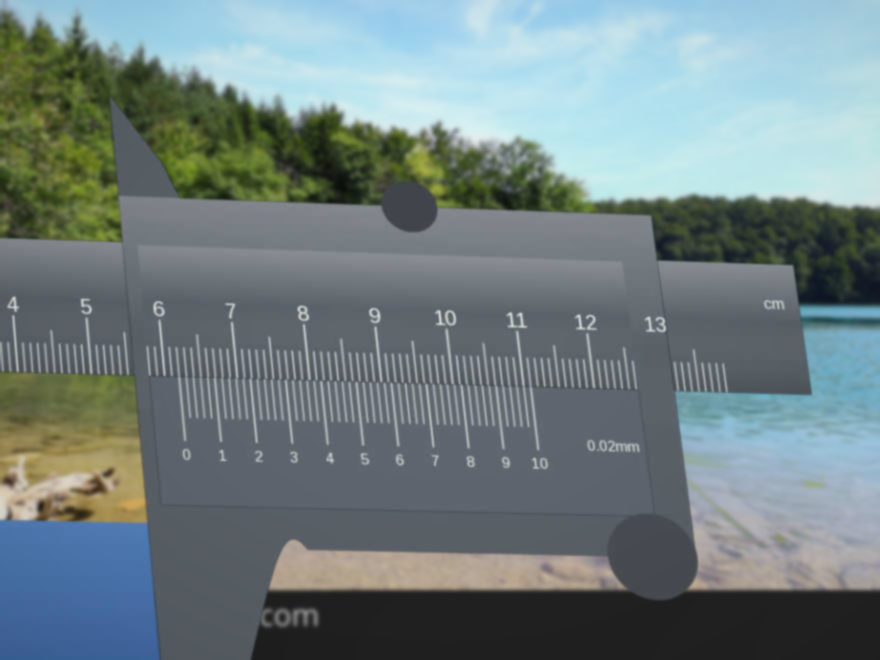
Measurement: 62.0
